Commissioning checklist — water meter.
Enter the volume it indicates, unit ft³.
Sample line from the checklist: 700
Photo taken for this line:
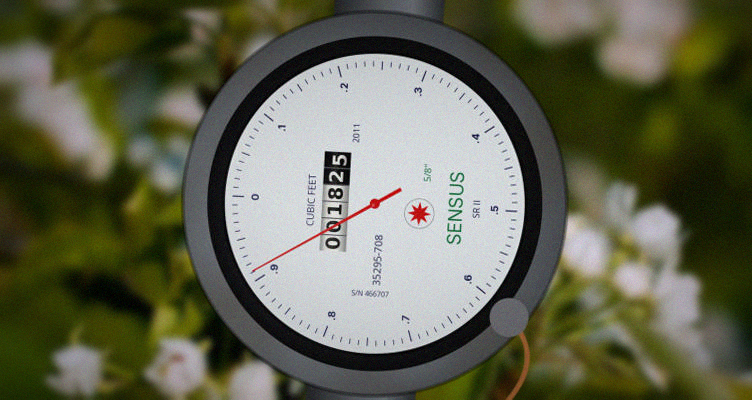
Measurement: 1824.91
